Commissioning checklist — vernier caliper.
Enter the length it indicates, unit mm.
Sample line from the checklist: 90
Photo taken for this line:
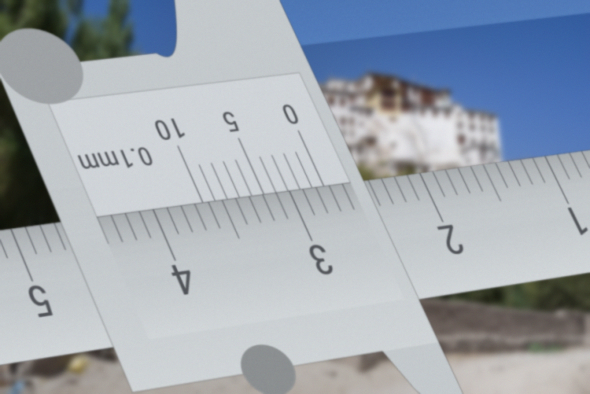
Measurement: 27.4
